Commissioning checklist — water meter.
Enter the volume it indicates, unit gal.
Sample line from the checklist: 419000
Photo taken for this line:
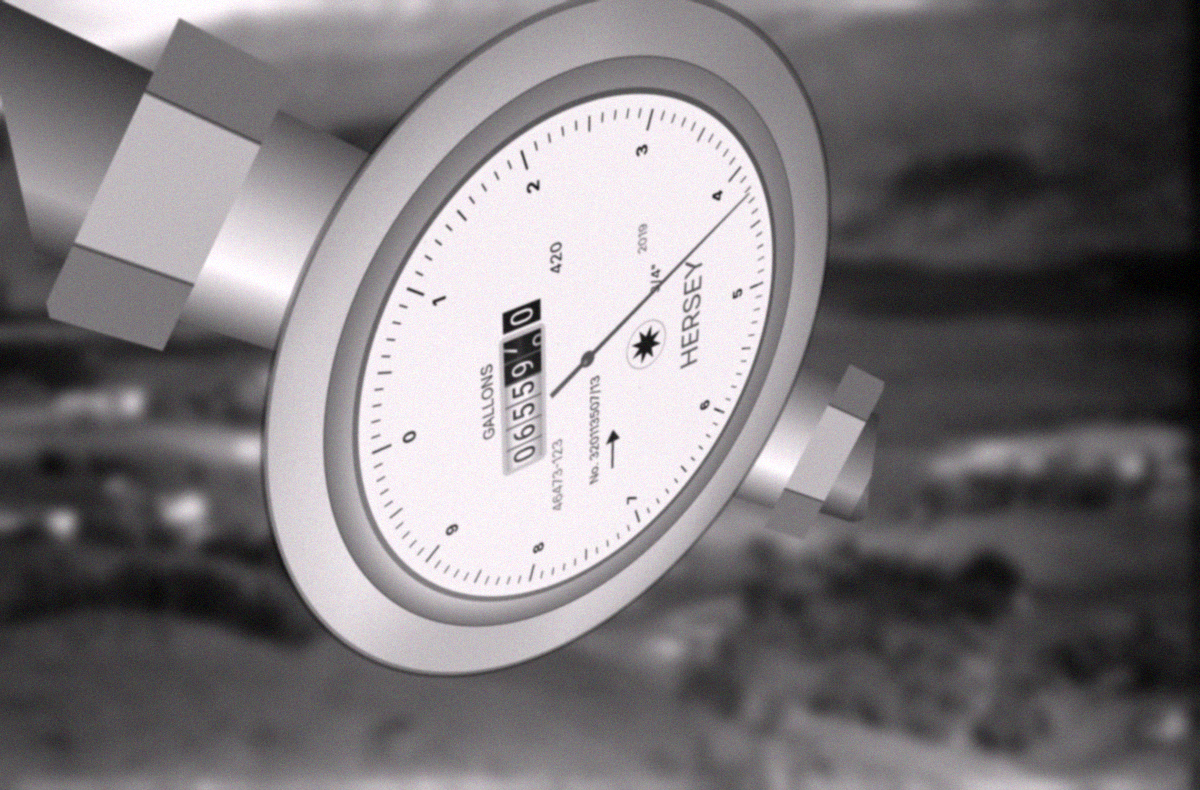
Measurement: 655974.2
